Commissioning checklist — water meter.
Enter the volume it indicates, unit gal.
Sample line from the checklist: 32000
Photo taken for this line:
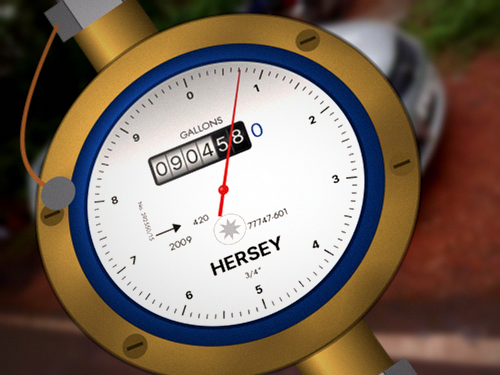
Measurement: 904580.7
